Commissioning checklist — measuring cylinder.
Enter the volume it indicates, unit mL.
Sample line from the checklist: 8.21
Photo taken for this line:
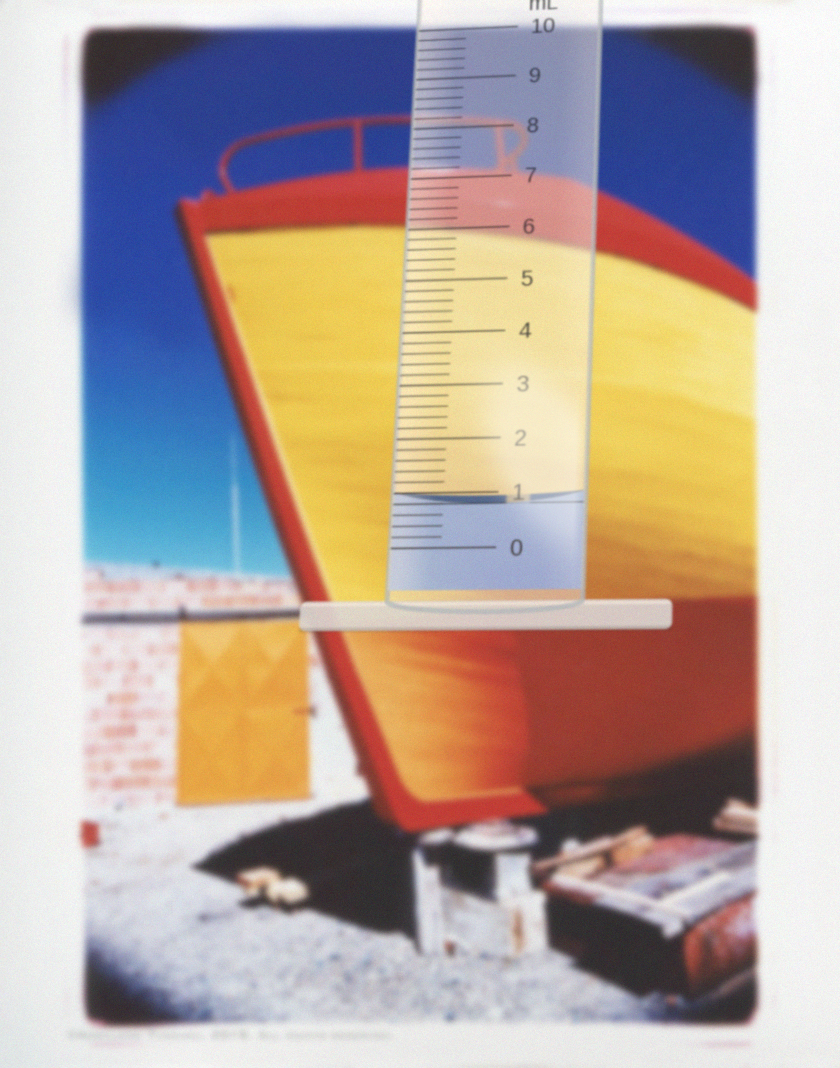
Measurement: 0.8
